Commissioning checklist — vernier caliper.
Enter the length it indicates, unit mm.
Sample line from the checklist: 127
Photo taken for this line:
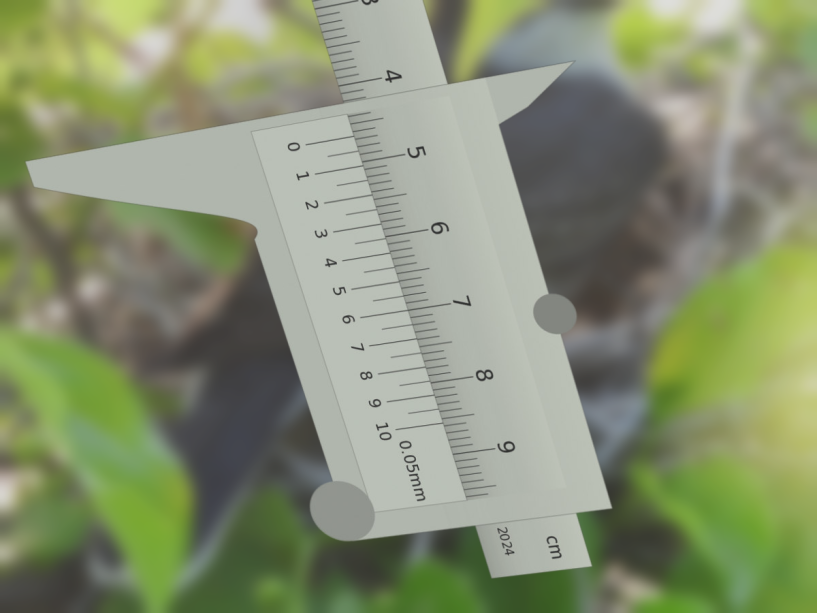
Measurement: 46.6
